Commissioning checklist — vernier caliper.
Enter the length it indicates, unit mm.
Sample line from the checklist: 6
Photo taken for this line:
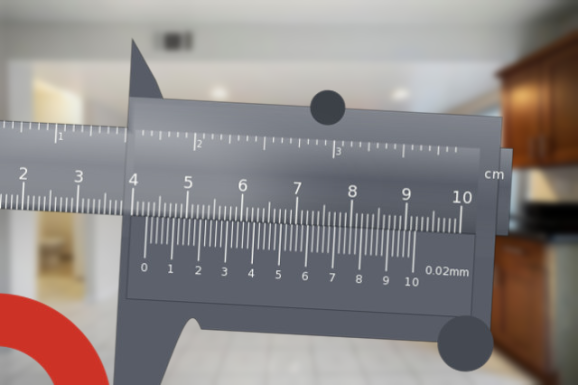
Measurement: 42.8
